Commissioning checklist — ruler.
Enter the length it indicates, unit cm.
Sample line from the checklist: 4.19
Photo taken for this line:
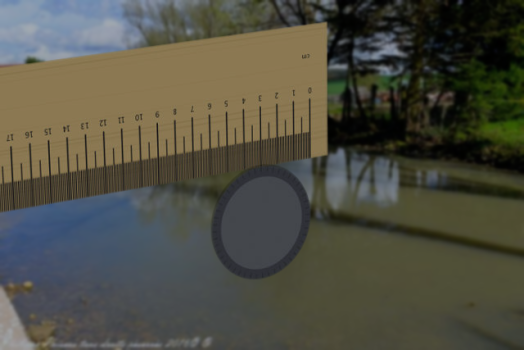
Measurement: 6
